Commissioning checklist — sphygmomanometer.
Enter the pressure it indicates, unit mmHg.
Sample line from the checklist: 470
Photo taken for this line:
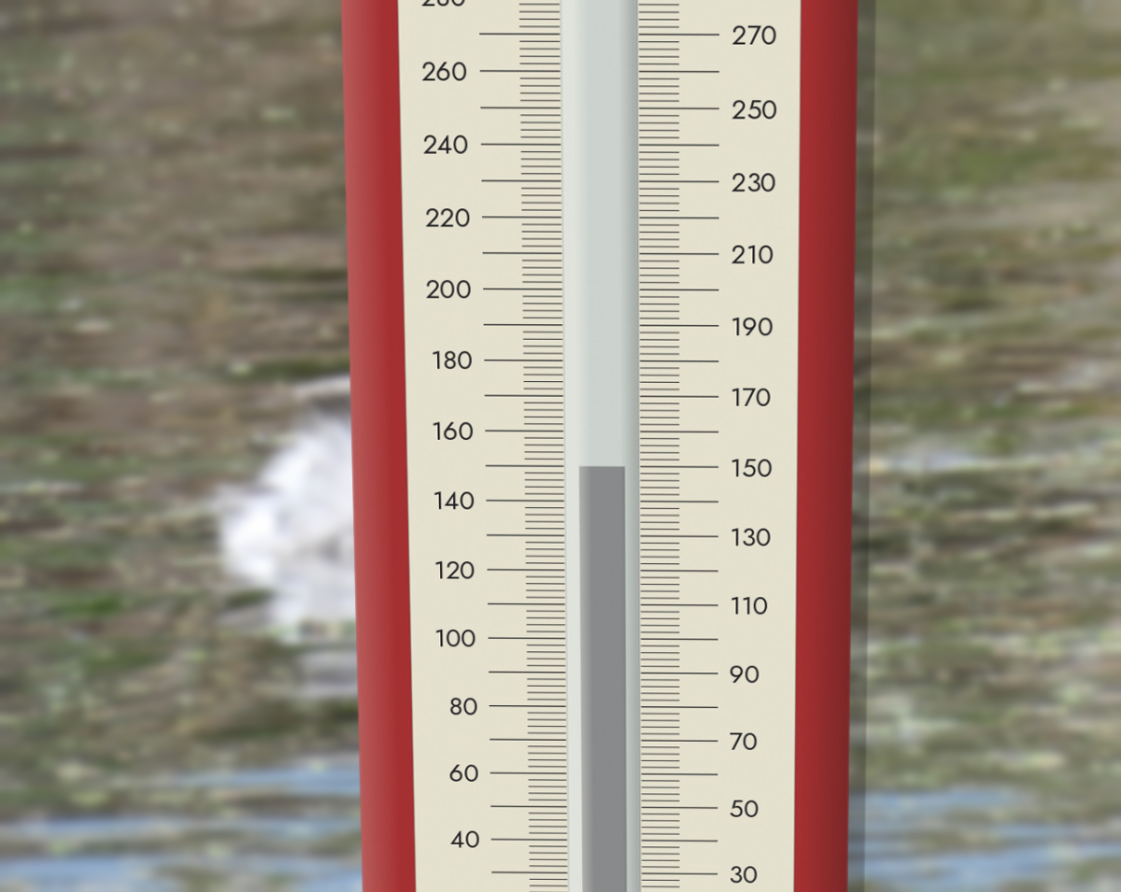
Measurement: 150
